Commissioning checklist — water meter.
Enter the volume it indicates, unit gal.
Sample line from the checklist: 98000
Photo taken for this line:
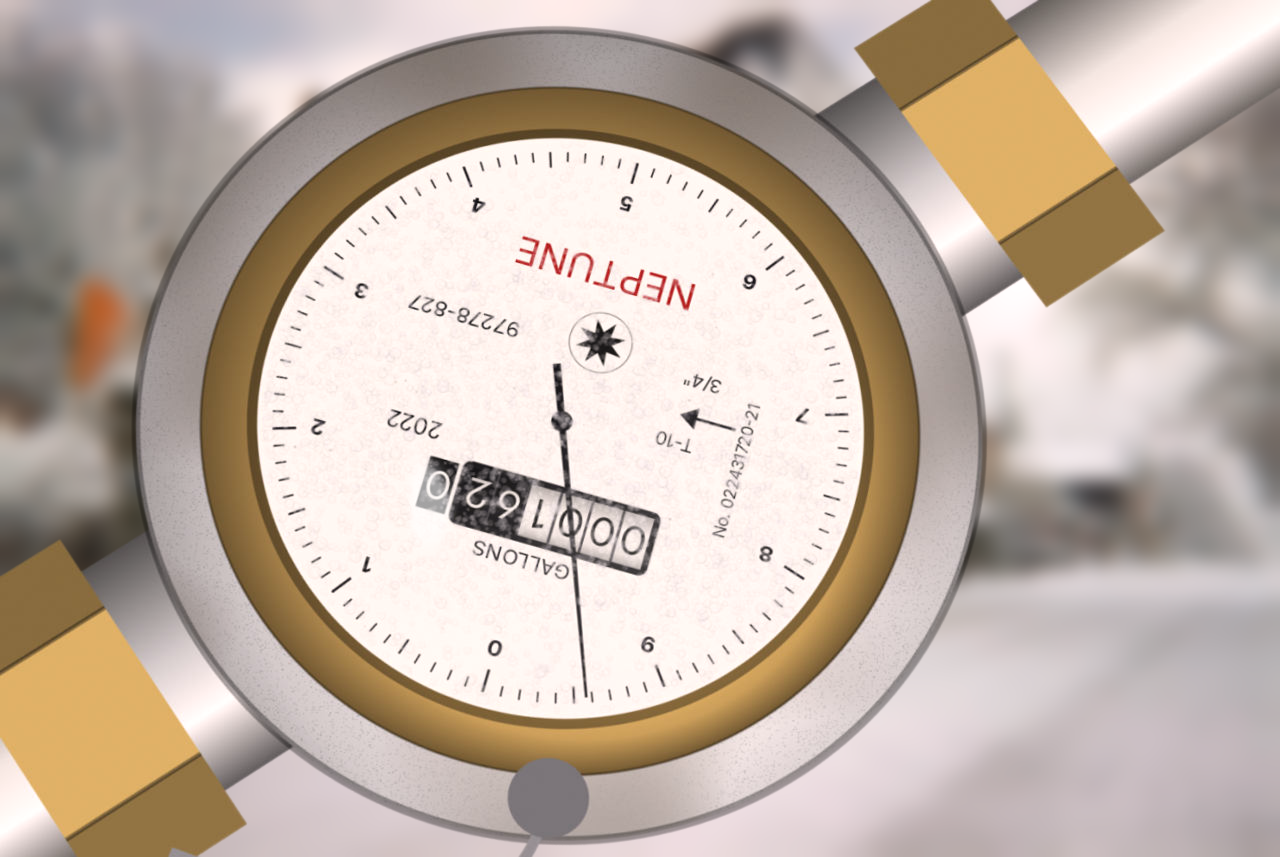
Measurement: 1619.4
